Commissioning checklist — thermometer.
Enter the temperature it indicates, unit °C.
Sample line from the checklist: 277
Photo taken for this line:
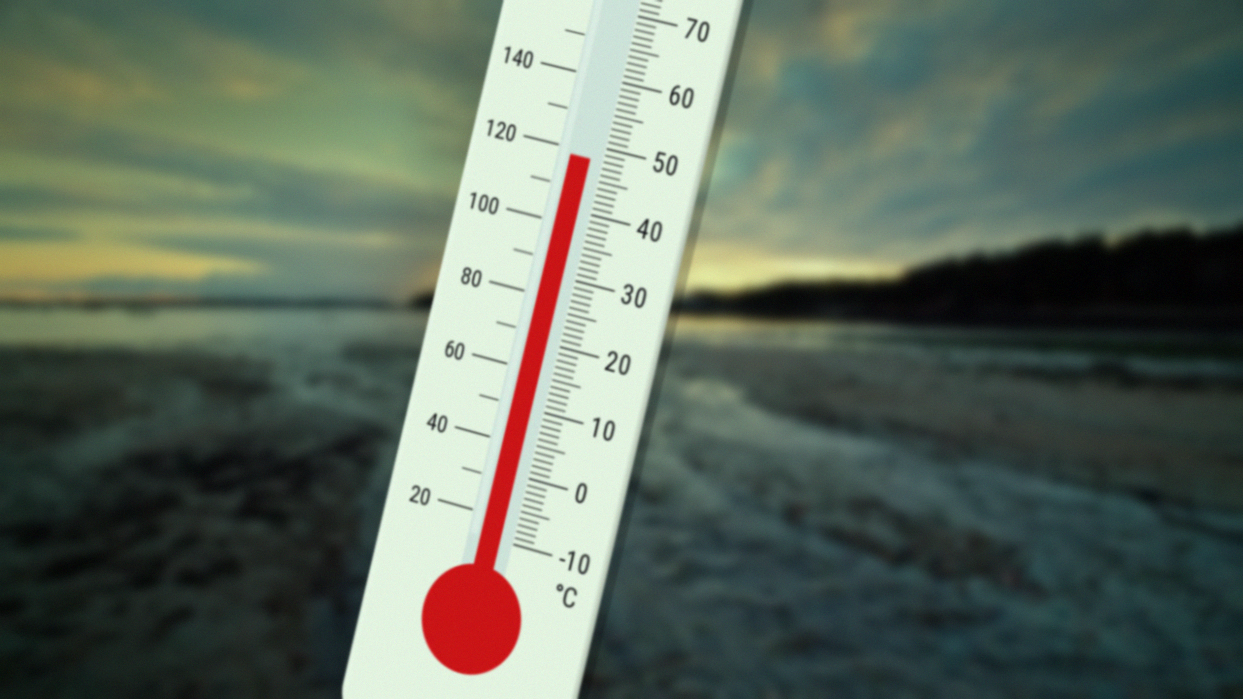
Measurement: 48
